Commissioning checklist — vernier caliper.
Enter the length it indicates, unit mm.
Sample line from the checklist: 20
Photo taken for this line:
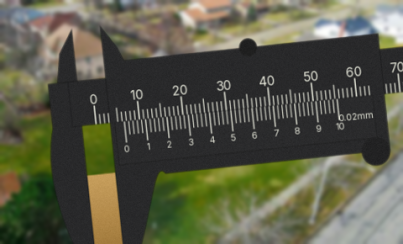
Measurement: 6.5
